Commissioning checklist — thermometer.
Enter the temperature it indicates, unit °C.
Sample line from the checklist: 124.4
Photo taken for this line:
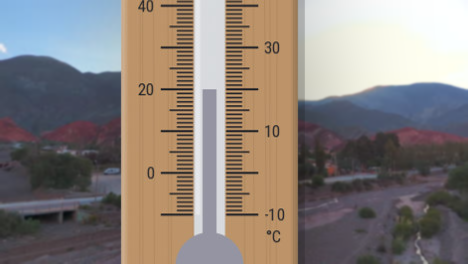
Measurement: 20
